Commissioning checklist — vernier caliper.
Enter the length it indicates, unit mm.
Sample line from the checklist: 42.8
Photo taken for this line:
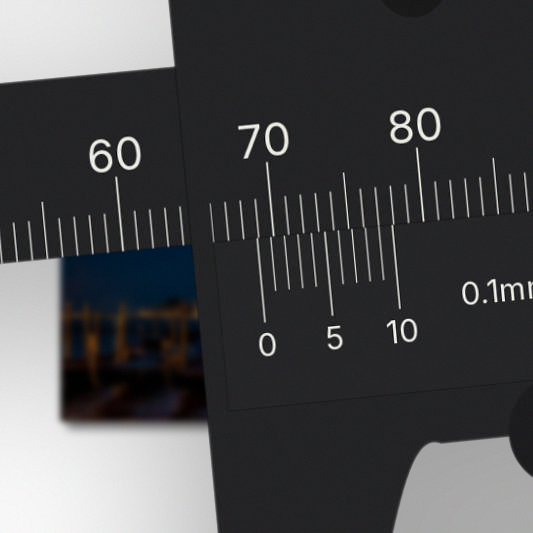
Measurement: 68.9
